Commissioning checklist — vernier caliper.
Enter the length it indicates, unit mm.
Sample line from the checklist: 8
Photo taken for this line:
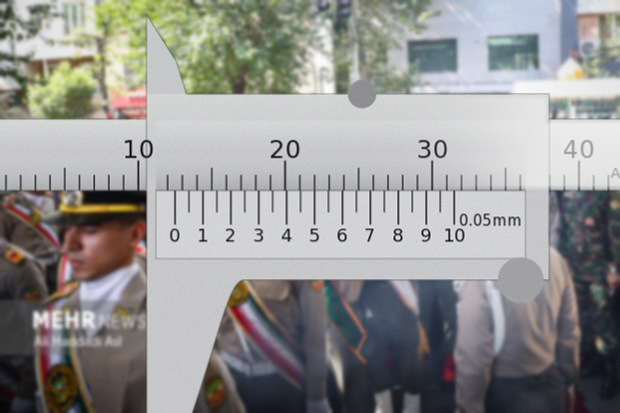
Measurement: 12.5
